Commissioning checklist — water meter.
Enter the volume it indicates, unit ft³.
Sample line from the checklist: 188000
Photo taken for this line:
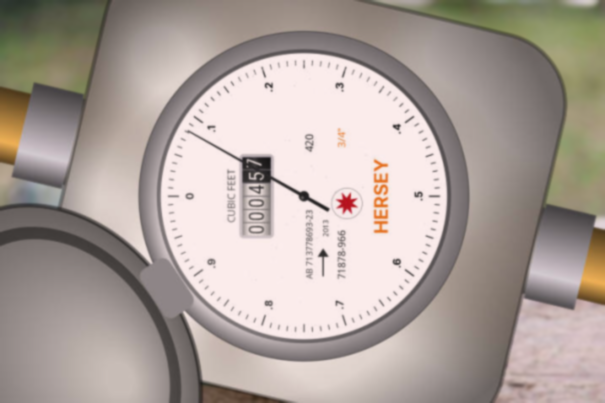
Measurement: 457.08
